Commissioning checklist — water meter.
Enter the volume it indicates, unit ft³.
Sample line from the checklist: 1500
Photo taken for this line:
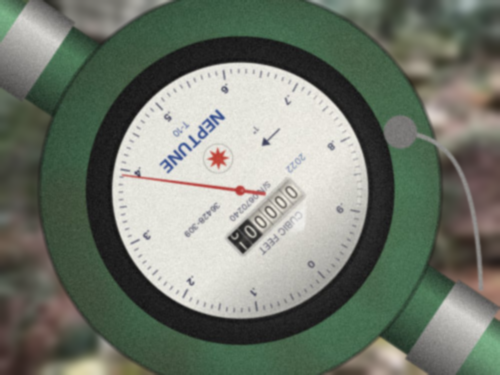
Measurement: 1.39
